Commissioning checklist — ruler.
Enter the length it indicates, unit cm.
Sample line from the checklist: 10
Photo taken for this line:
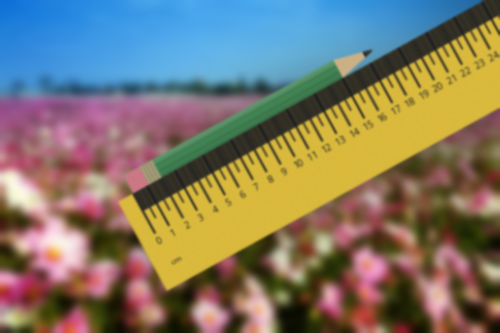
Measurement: 17.5
